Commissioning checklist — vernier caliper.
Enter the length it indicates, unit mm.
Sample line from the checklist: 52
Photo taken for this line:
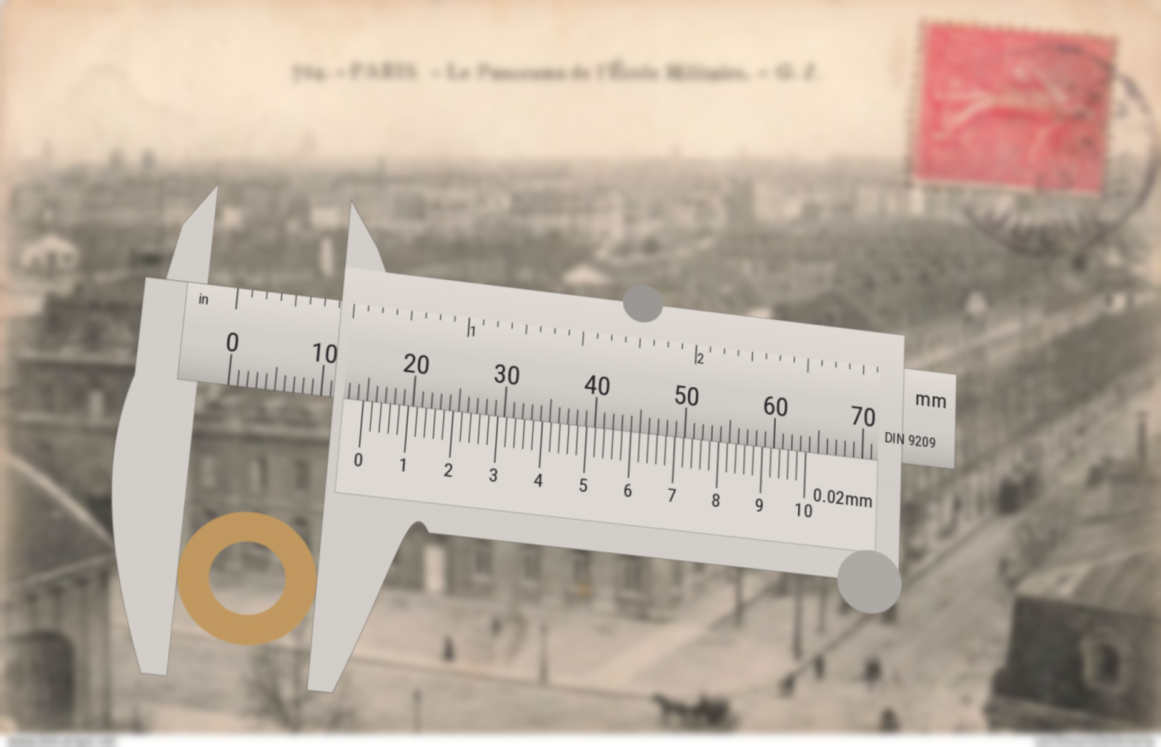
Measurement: 14.6
